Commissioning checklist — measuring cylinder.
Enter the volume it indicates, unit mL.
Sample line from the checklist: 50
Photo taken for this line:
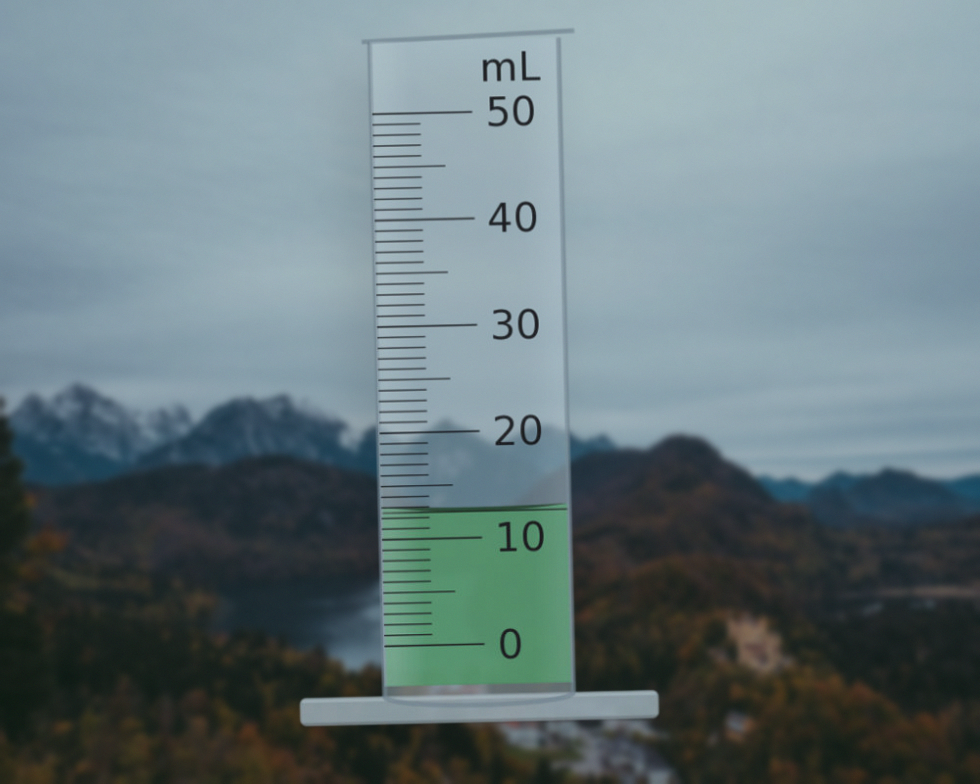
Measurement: 12.5
